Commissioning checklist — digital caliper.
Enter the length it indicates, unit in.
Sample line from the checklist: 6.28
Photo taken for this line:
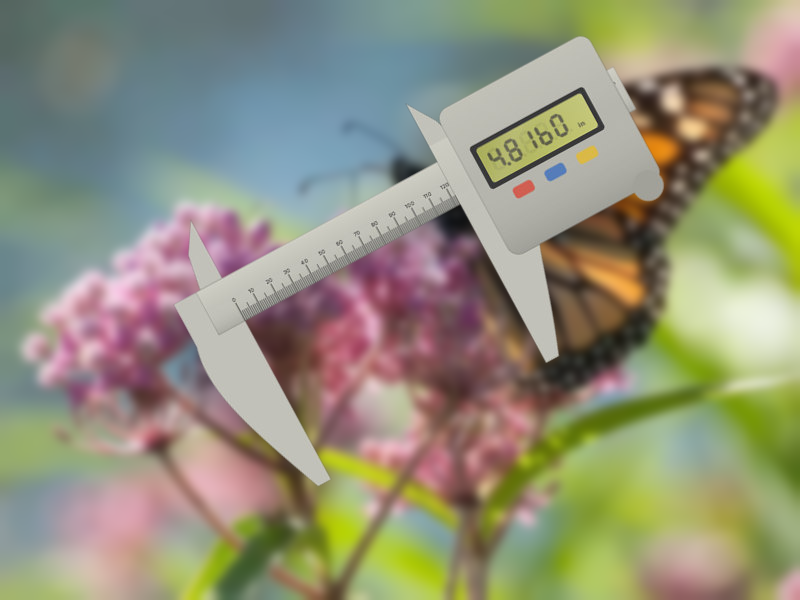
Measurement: 4.8160
